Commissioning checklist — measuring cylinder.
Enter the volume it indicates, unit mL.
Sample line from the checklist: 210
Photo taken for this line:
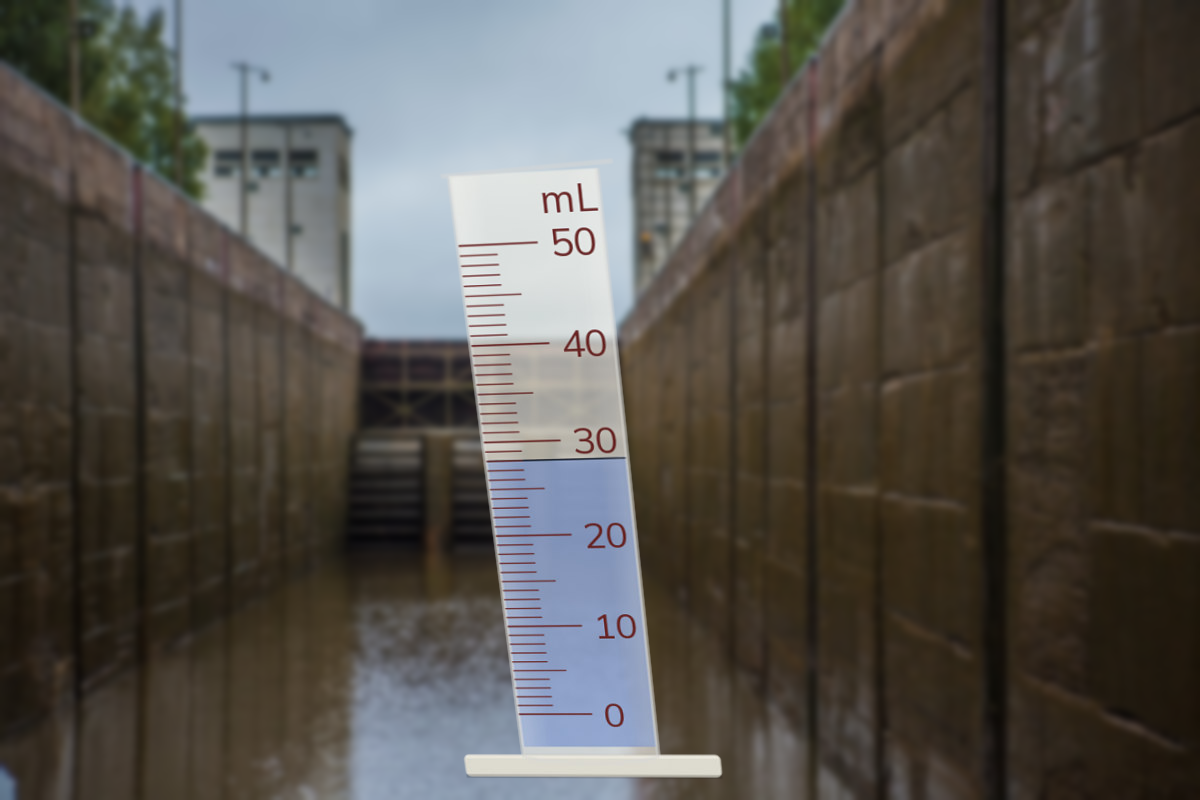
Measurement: 28
